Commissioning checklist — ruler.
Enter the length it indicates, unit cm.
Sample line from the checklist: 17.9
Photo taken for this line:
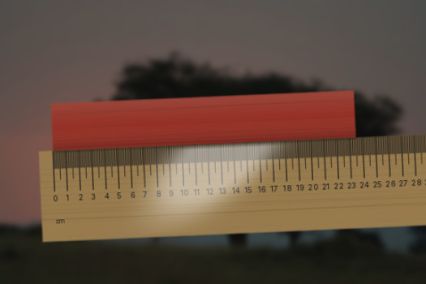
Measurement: 23.5
